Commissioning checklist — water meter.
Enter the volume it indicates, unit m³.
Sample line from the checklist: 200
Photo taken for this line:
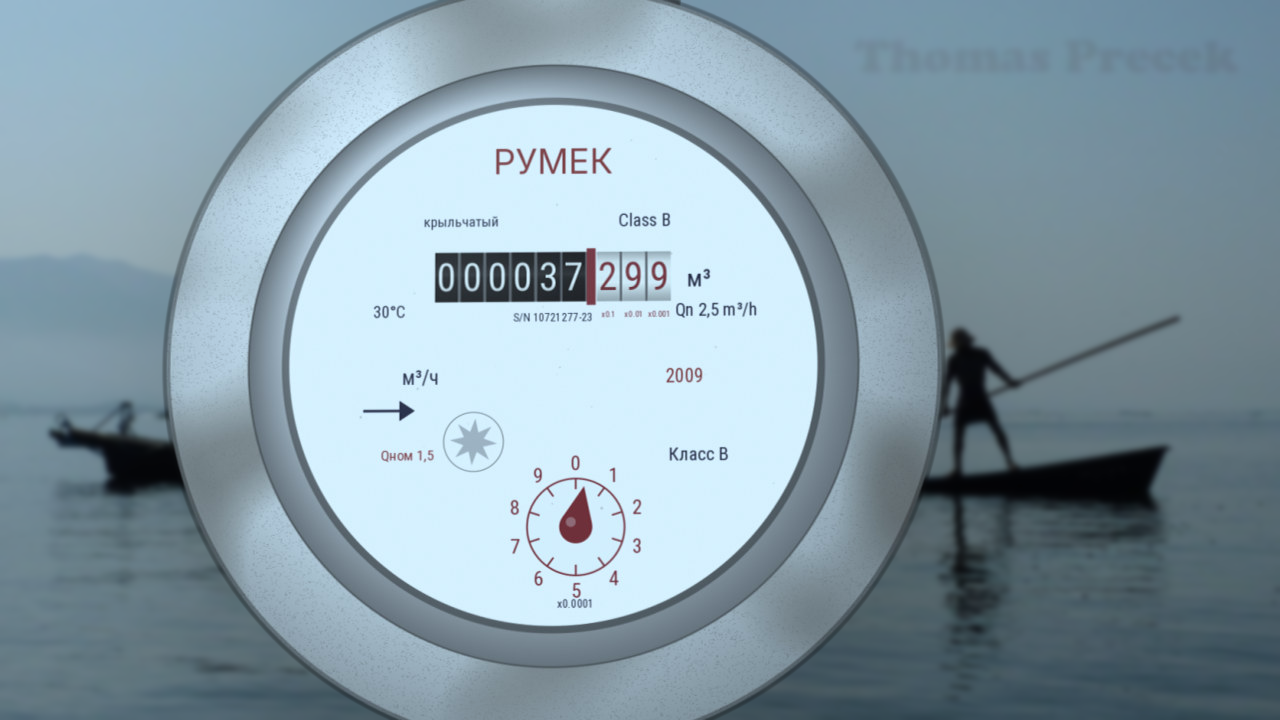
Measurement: 37.2990
